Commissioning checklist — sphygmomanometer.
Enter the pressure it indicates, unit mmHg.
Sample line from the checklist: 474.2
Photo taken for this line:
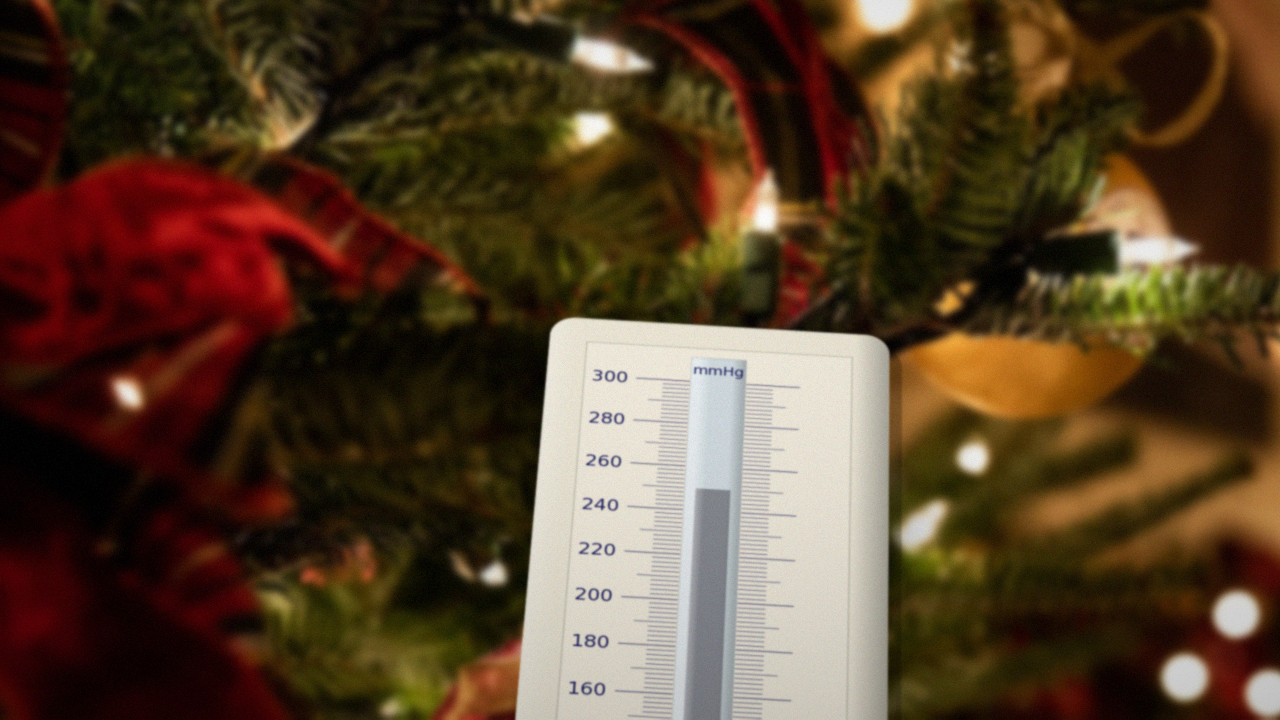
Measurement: 250
